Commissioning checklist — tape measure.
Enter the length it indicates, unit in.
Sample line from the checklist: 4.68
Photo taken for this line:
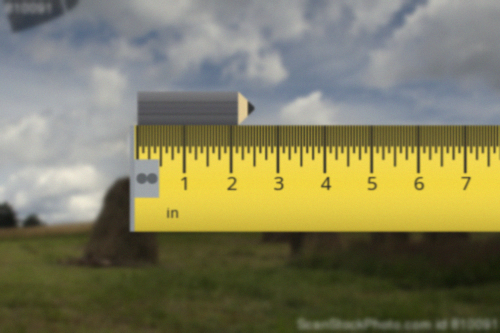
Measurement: 2.5
